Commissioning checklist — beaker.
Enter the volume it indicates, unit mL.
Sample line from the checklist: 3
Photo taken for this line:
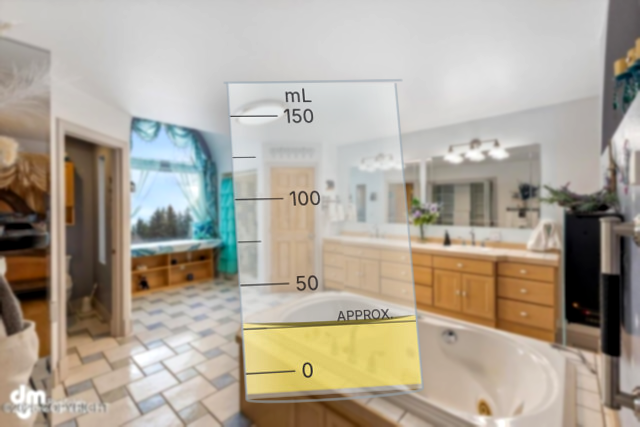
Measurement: 25
